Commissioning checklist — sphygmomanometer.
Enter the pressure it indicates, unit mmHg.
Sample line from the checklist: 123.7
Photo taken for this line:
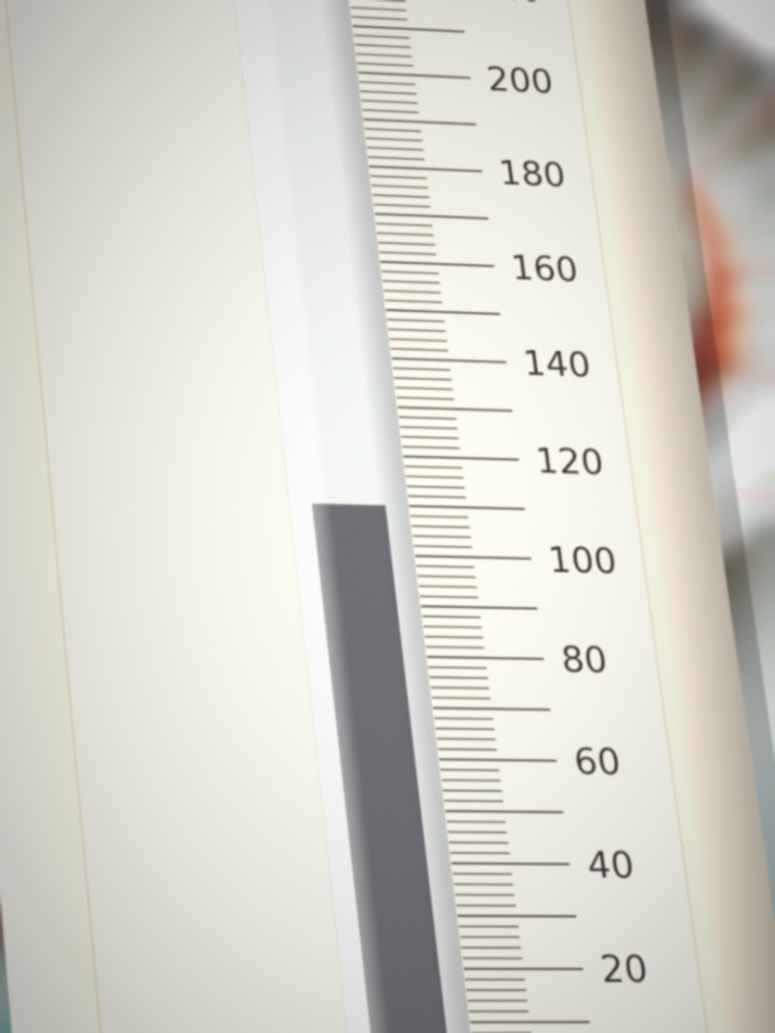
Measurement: 110
